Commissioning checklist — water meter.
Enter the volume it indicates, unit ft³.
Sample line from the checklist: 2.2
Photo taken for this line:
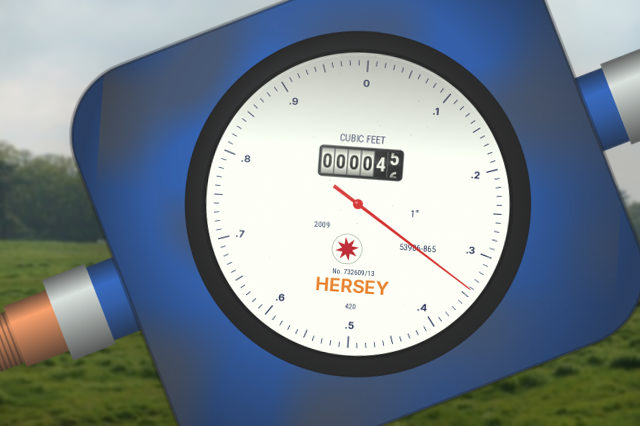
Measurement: 45.34
